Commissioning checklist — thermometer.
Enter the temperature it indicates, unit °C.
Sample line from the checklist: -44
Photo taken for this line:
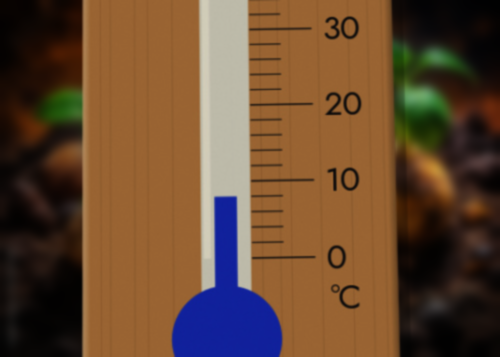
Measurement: 8
